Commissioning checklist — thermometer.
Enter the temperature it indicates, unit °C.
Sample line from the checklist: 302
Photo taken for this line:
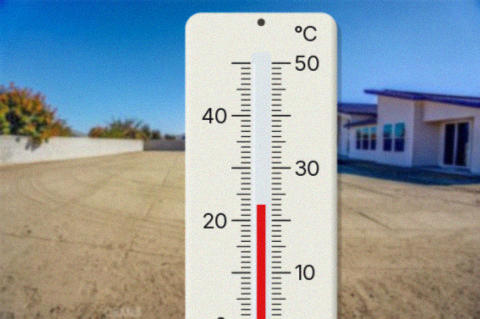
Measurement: 23
